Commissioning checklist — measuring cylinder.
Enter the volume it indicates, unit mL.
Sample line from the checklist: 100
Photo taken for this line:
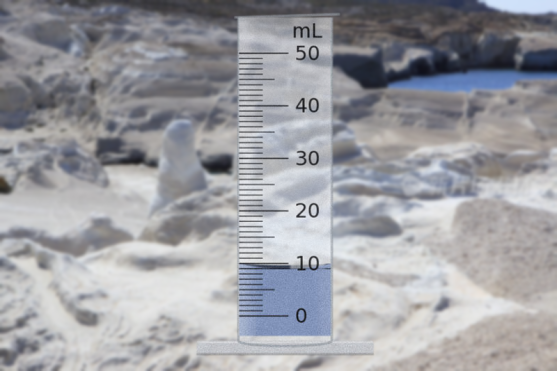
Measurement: 9
